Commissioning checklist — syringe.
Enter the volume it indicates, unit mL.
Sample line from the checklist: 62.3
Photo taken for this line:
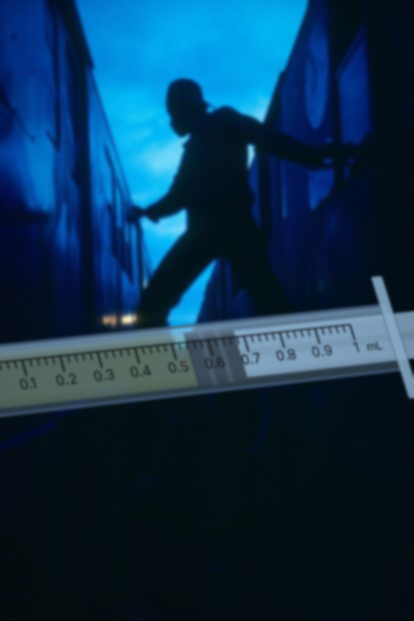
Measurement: 0.54
